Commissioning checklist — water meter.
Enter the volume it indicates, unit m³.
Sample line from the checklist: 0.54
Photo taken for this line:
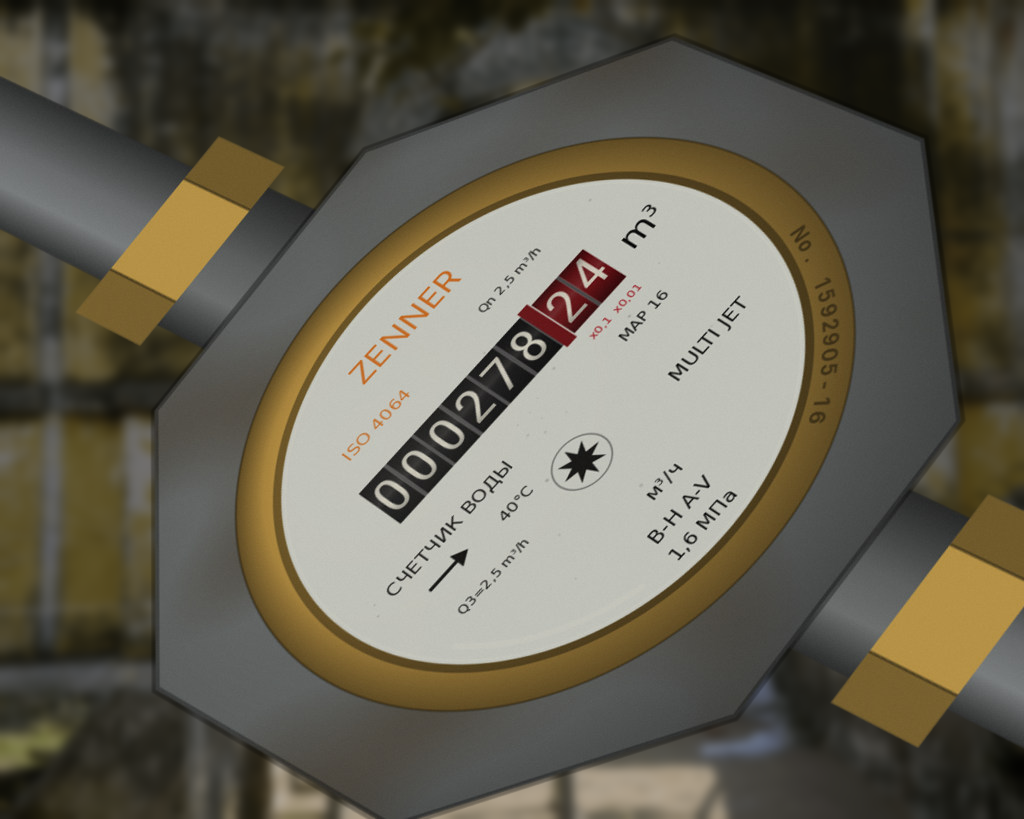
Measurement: 278.24
